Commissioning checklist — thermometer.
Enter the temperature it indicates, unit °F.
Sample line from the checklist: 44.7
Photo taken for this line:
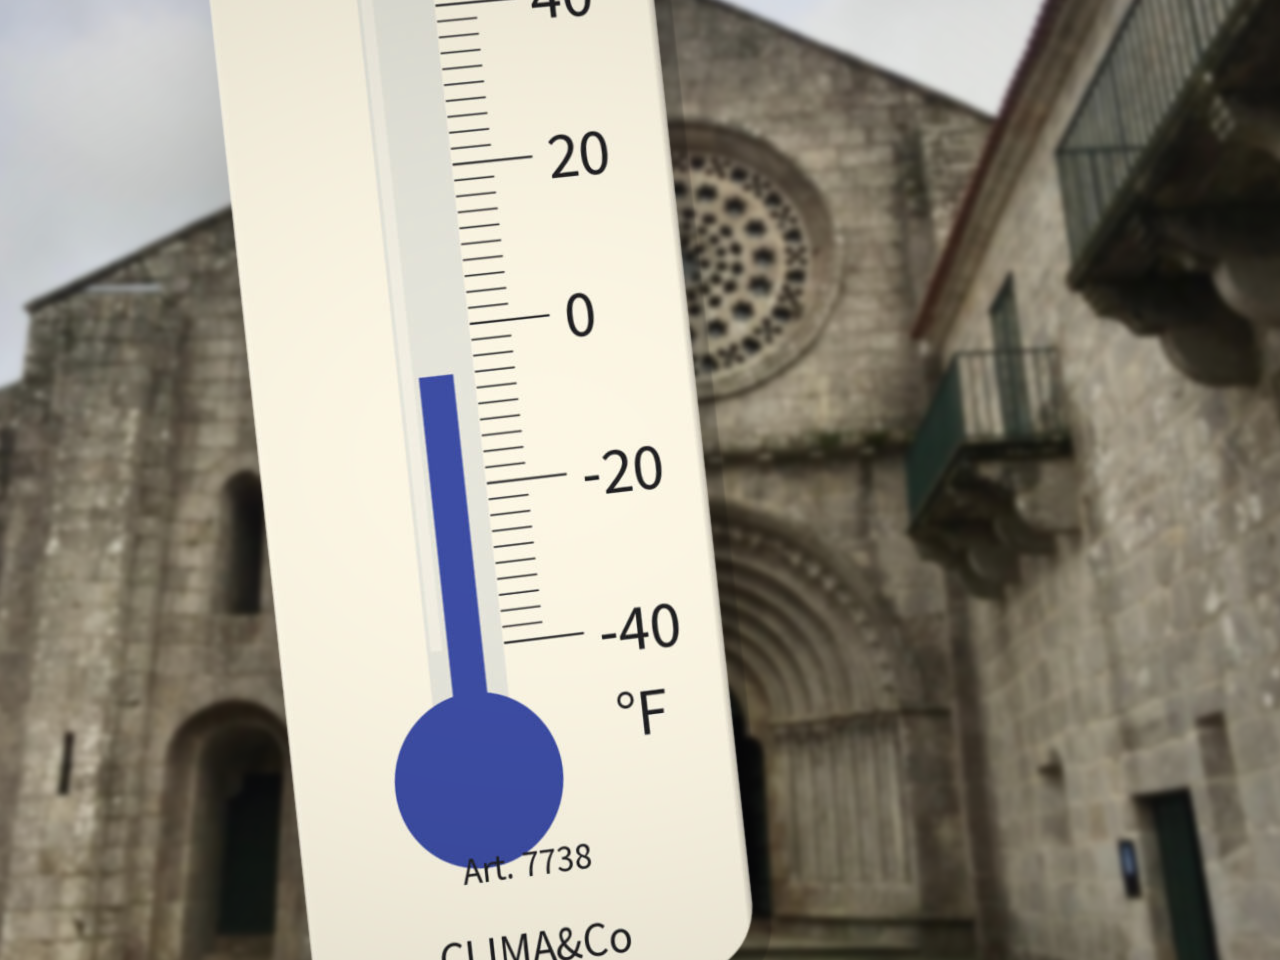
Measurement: -6
